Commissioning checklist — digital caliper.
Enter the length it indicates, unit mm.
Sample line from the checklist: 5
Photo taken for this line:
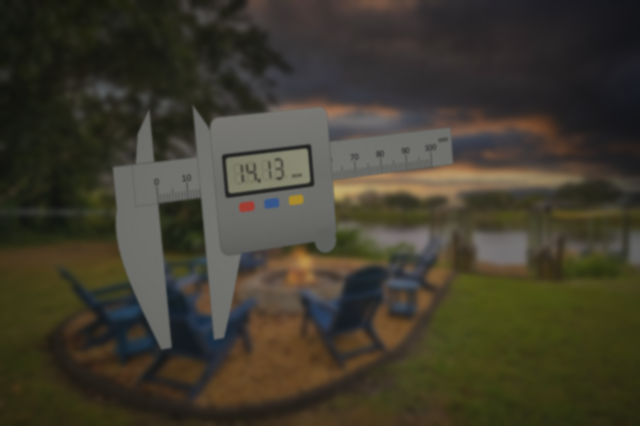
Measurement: 14.13
